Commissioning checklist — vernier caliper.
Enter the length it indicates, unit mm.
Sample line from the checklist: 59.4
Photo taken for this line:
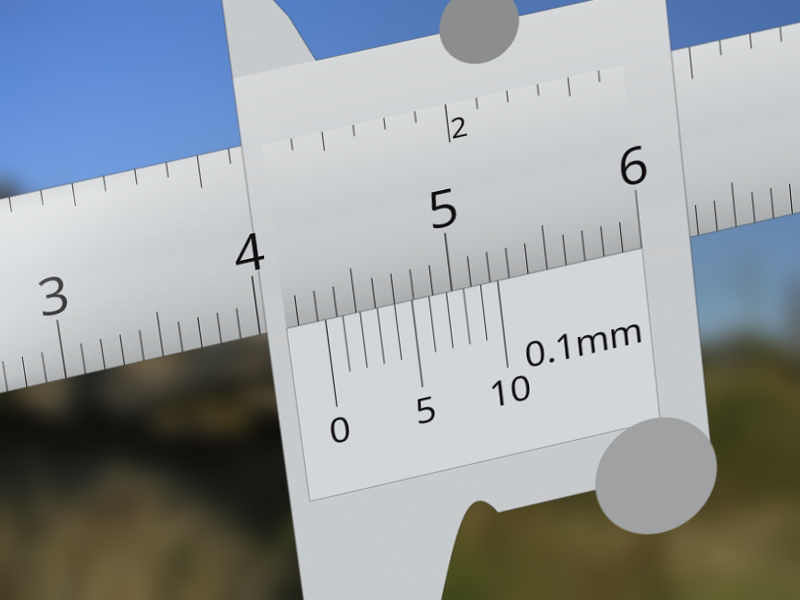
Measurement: 43.4
